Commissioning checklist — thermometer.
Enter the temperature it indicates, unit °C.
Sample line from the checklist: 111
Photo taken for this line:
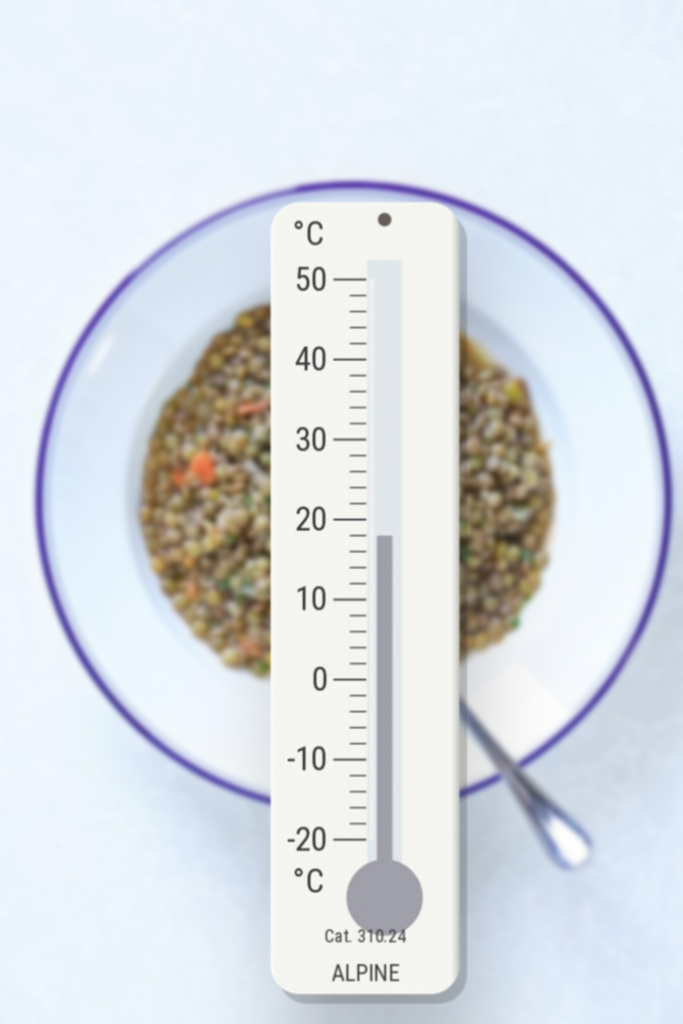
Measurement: 18
